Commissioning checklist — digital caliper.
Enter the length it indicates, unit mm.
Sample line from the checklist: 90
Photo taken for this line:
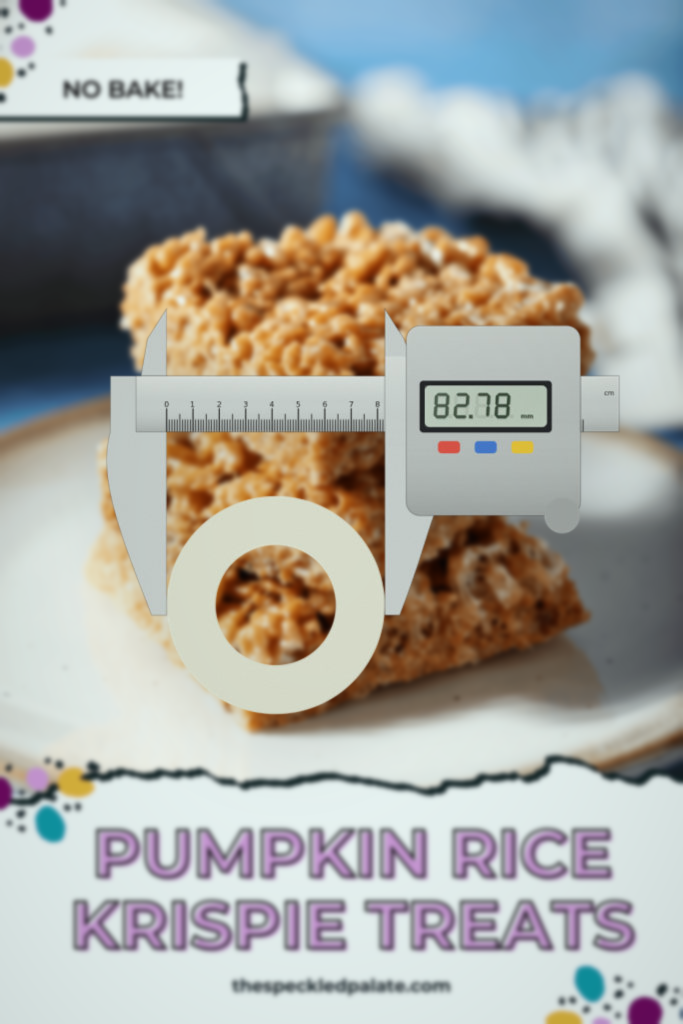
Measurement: 82.78
